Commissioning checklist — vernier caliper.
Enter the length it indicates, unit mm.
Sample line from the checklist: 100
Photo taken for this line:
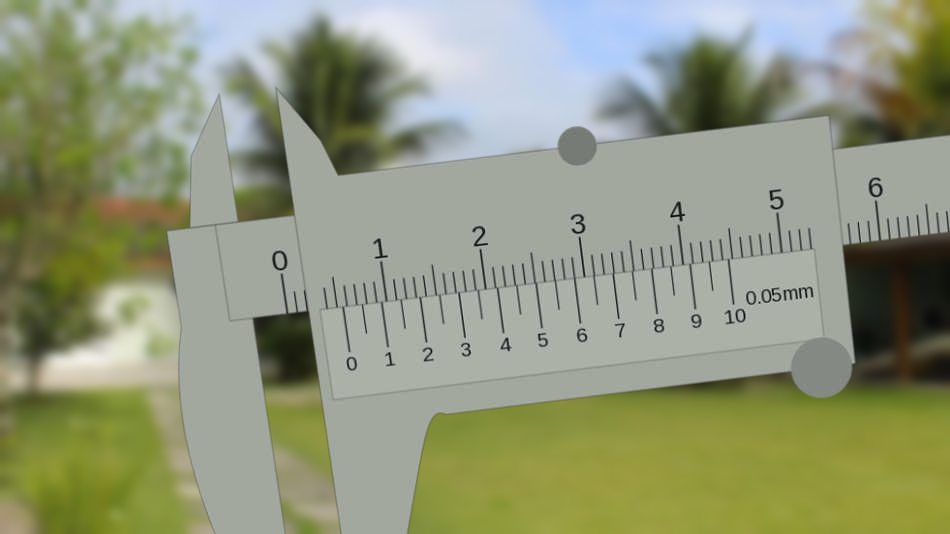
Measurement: 5.6
